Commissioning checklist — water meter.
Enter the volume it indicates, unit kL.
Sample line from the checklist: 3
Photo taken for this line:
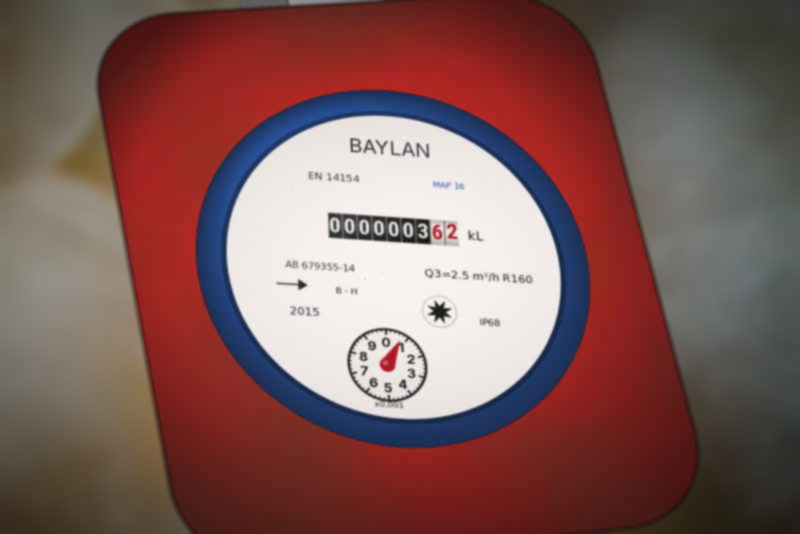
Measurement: 3.620
